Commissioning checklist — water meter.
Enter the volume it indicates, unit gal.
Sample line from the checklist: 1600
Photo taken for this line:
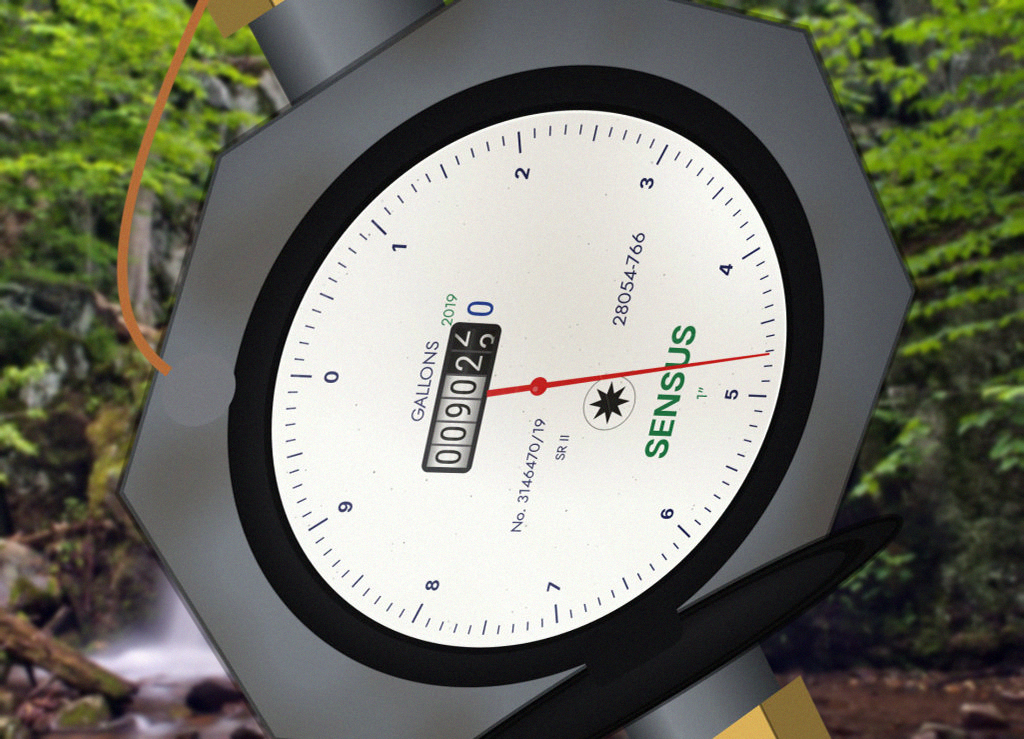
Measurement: 90224.7
